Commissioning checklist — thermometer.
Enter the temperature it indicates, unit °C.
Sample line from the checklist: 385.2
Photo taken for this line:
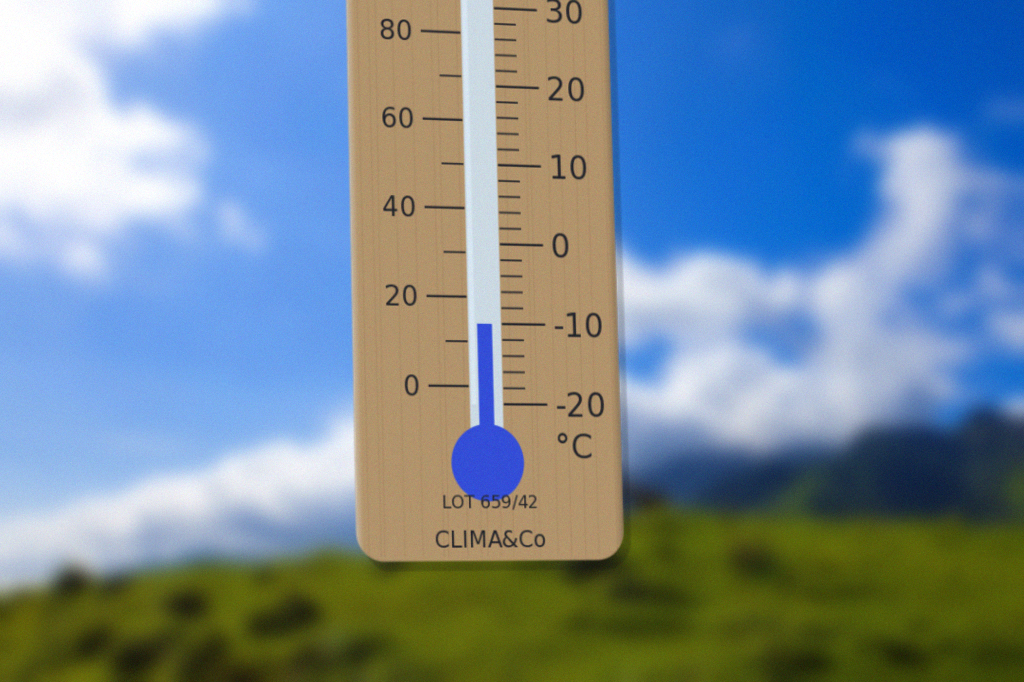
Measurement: -10
